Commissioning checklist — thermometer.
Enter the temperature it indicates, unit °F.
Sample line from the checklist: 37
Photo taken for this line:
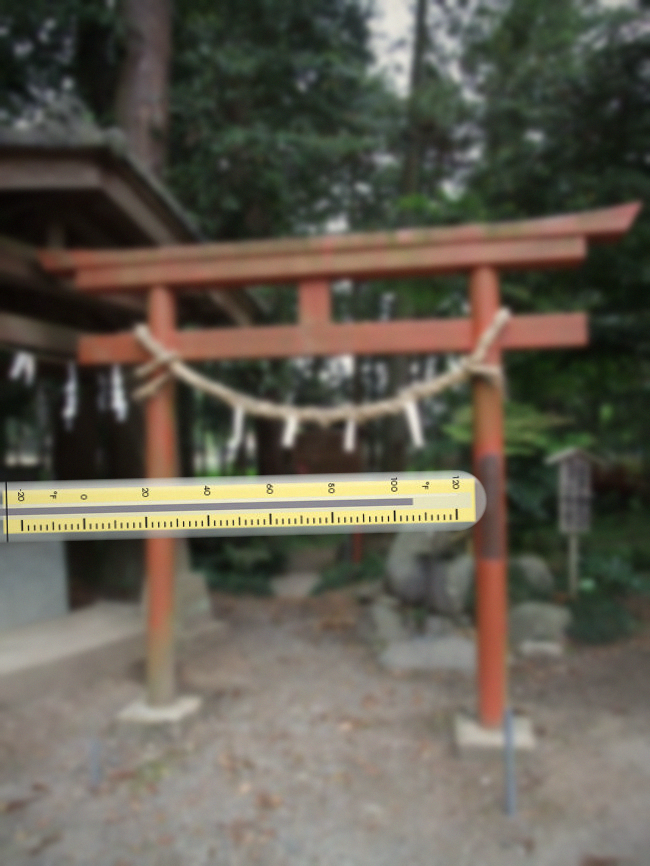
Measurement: 106
